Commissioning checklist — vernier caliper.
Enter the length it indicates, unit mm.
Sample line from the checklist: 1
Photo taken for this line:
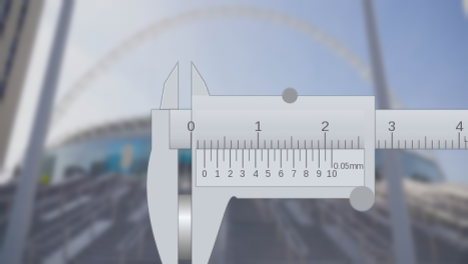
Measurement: 2.0
